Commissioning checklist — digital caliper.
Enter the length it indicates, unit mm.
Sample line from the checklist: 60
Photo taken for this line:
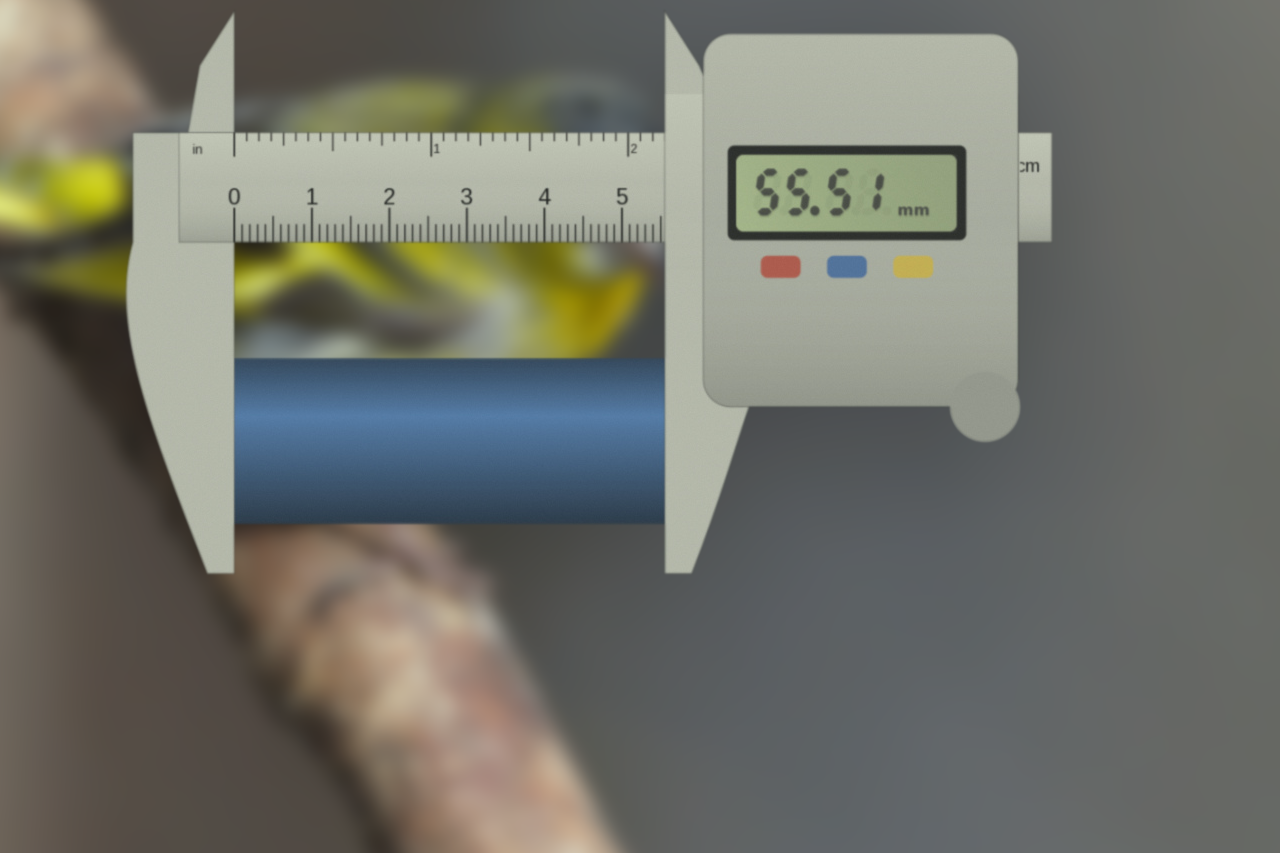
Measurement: 55.51
